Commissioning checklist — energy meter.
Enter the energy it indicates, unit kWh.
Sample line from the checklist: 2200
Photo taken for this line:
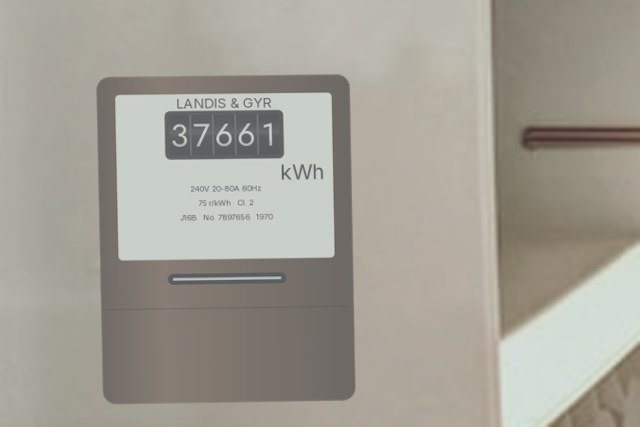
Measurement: 37661
